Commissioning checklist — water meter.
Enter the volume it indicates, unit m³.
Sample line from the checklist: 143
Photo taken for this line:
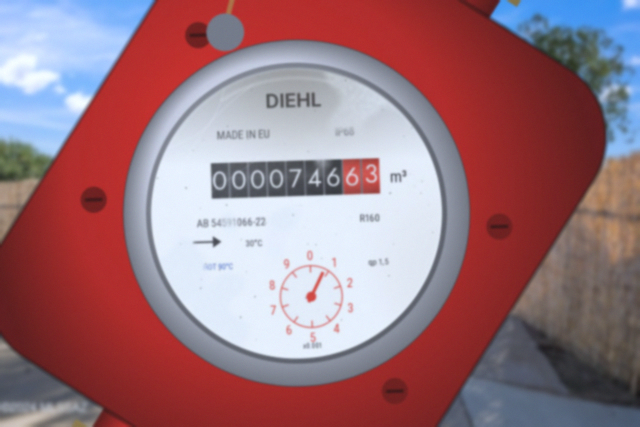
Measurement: 746.630
